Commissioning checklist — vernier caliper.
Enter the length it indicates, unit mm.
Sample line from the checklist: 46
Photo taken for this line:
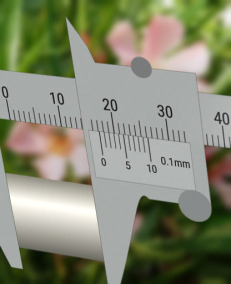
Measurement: 17.2
